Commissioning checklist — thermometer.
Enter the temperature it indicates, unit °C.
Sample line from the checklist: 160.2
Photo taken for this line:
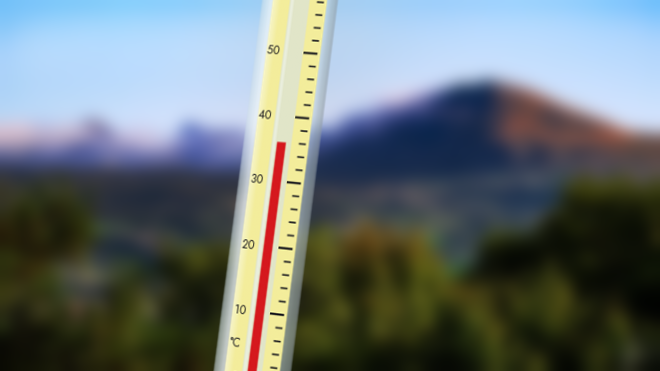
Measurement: 36
